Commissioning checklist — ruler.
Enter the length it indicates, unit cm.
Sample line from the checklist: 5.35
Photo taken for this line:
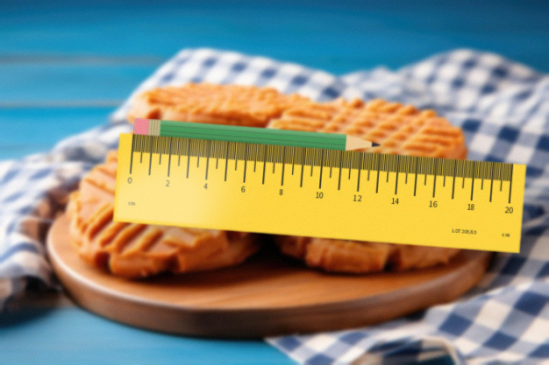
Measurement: 13
